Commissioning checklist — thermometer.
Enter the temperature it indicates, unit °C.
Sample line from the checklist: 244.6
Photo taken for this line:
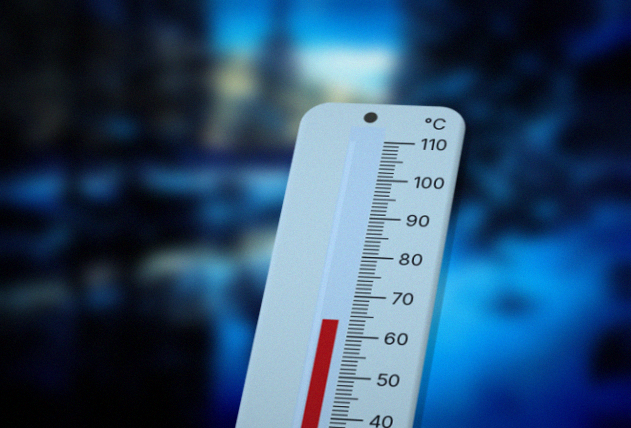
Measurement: 64
